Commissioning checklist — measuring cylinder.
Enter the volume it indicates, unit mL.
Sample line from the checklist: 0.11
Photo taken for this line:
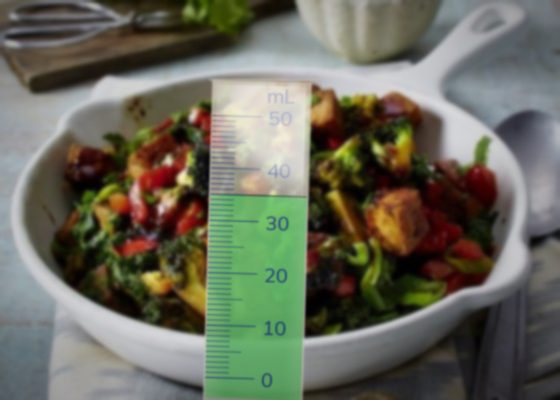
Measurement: 35
